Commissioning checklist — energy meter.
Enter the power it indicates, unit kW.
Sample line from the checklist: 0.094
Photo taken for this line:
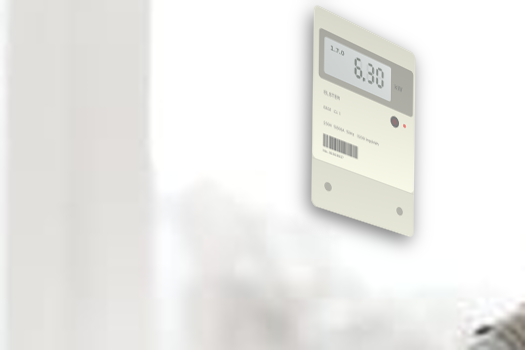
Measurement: 6.30
